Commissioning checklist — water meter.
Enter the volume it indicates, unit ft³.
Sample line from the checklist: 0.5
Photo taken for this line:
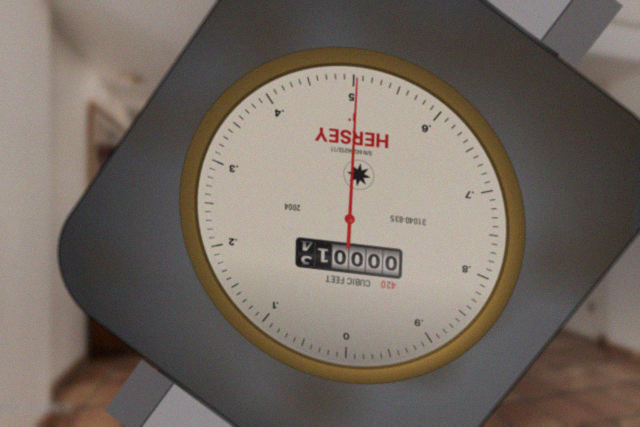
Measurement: 13.50
